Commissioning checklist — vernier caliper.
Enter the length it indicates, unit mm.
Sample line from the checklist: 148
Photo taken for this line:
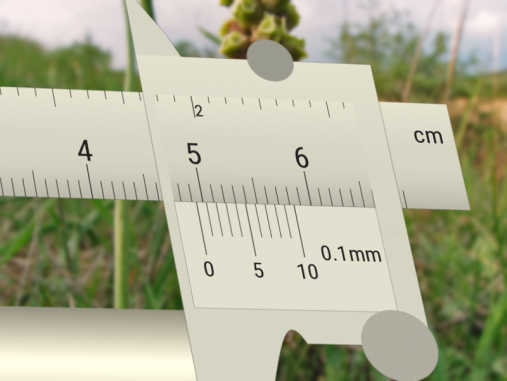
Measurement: 49.4
